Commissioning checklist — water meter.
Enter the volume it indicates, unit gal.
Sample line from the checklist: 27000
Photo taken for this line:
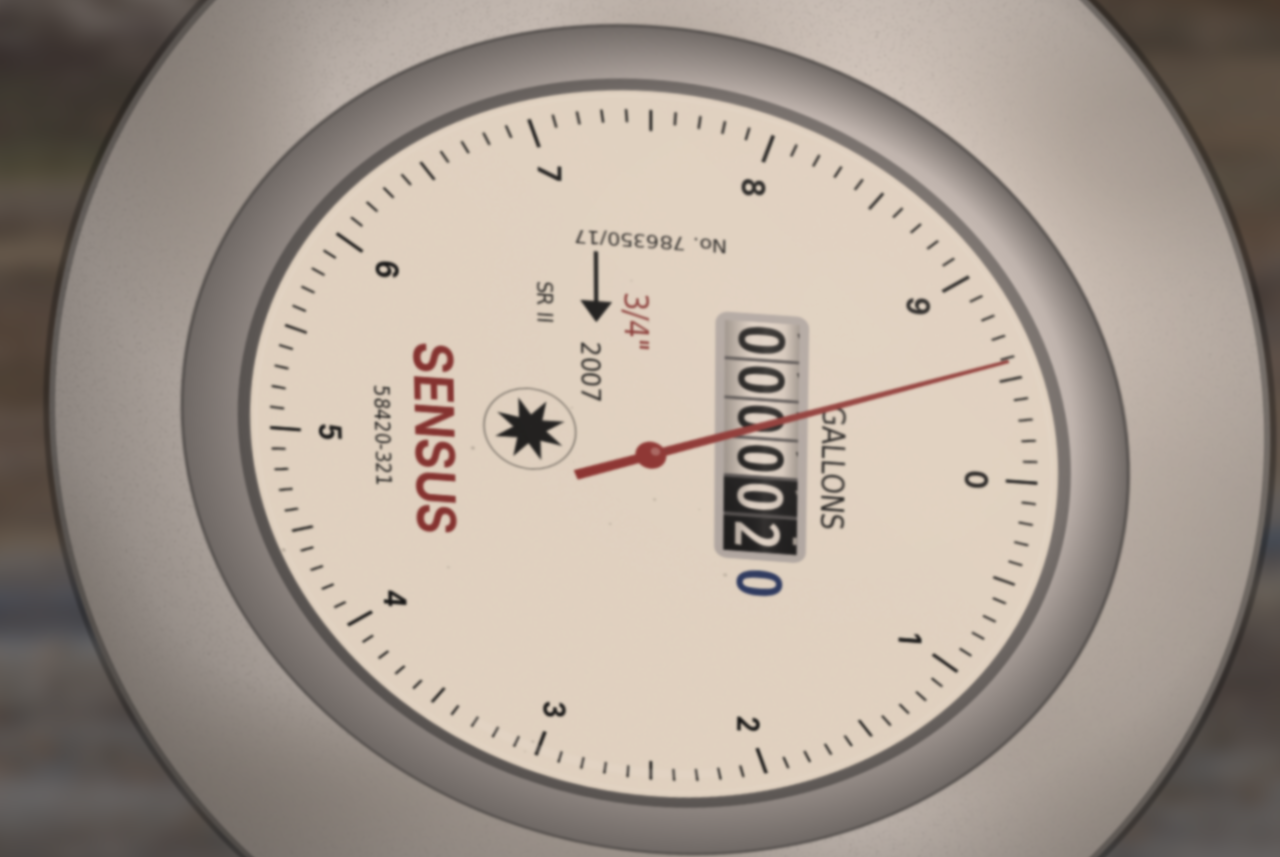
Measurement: 19.4
